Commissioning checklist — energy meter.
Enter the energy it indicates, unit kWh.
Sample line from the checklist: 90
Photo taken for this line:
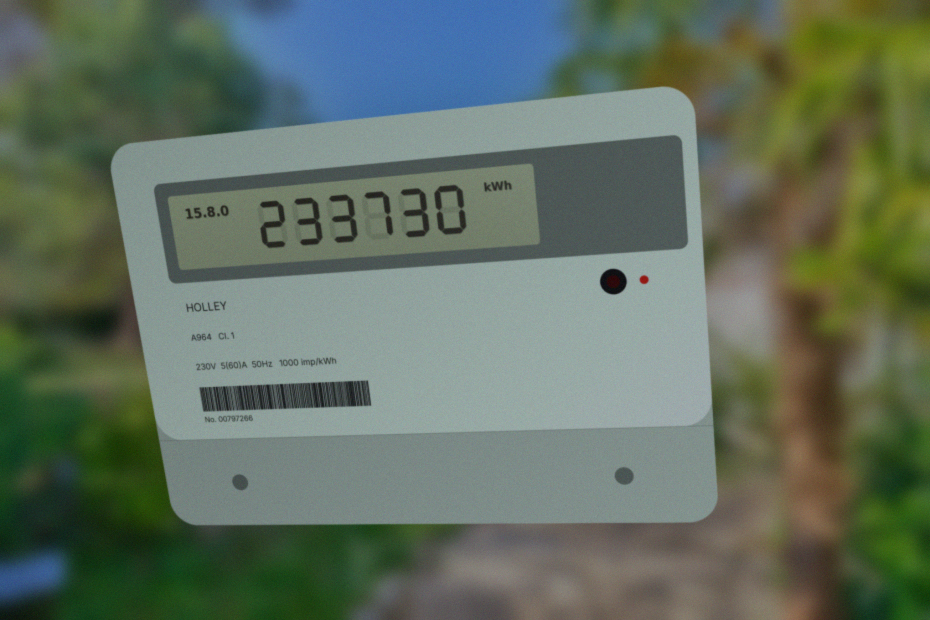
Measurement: 233730
